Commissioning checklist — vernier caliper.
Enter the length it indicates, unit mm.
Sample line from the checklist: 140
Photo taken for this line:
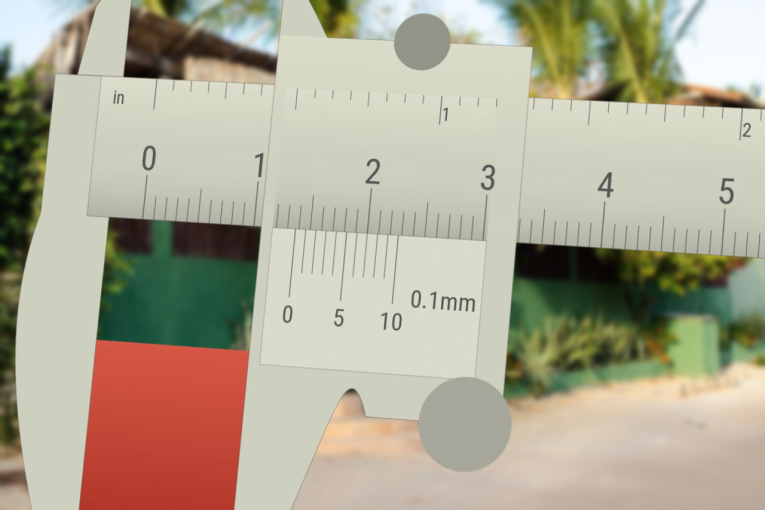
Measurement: 13.7
